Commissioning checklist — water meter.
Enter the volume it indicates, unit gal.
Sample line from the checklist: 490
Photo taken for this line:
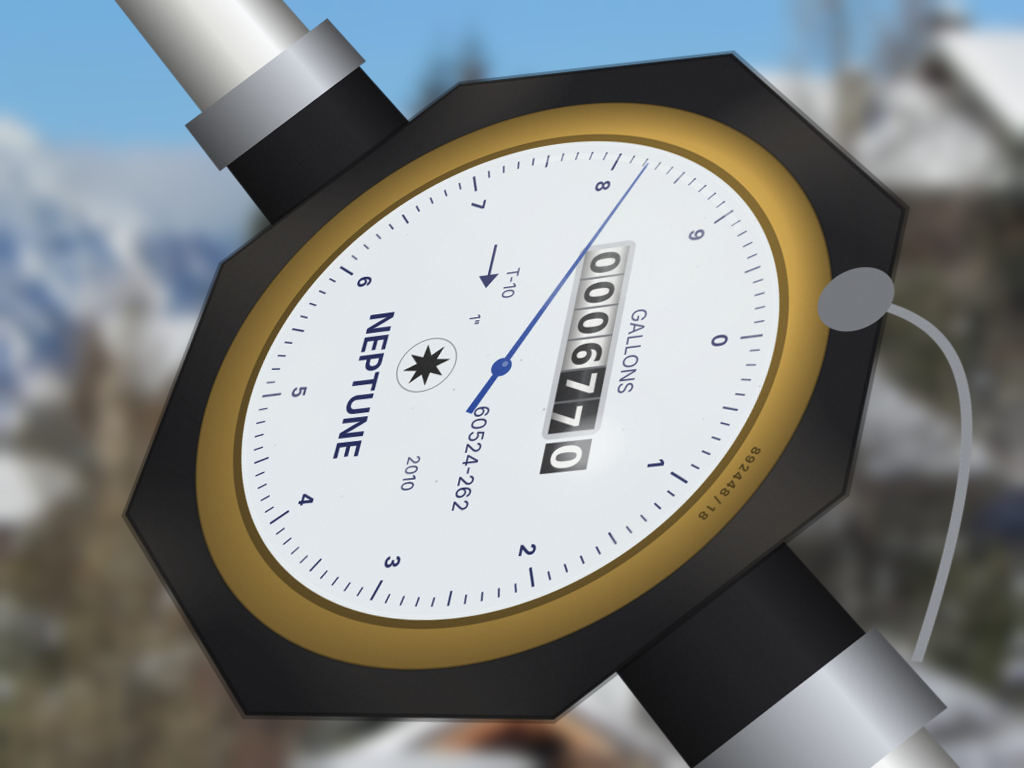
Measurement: 6768.2
